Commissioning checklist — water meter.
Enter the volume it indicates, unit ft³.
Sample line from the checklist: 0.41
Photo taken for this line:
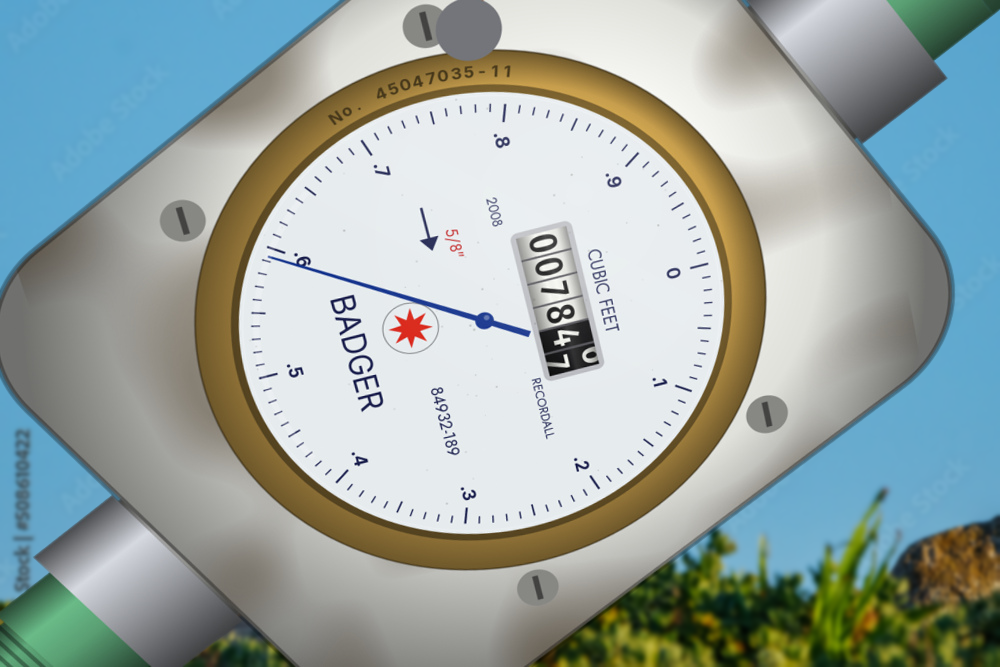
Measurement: 7846.59
